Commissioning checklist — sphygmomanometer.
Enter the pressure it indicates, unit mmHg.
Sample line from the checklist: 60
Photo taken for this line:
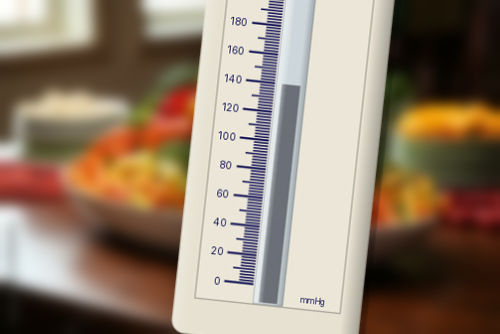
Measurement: 140
